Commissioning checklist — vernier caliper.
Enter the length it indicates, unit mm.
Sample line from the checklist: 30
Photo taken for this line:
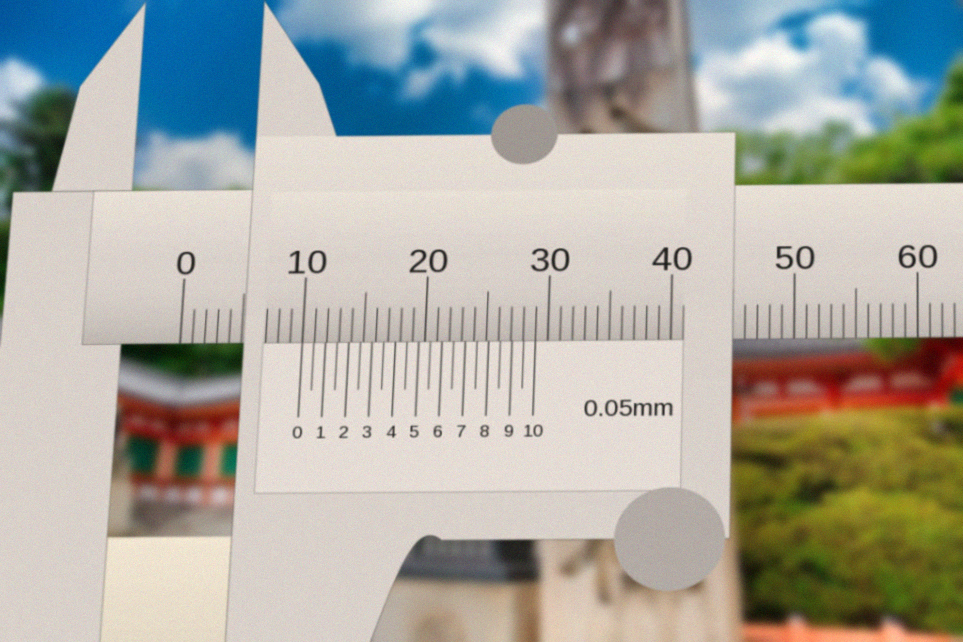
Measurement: 10.0
